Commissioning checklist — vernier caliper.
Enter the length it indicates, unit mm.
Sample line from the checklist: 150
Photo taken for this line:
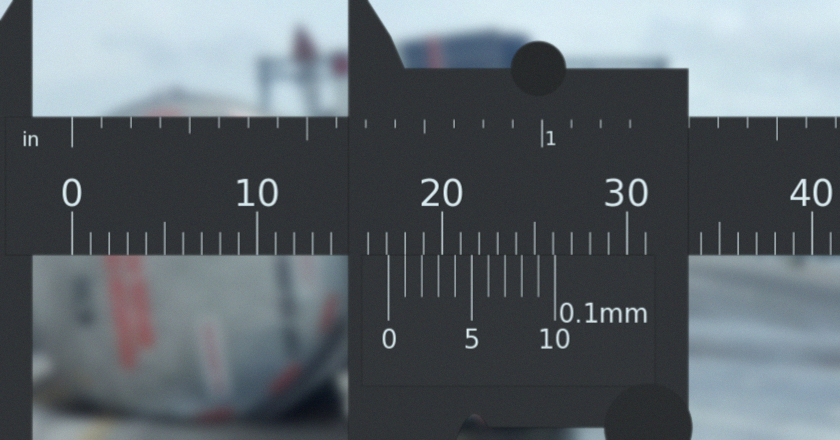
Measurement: 17.1
